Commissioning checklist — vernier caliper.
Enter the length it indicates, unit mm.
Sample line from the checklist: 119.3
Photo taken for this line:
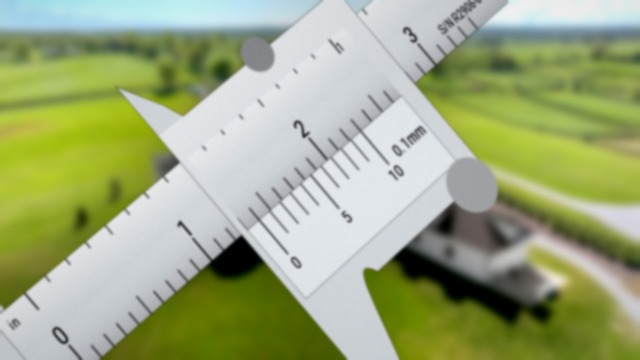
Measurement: 14.0
